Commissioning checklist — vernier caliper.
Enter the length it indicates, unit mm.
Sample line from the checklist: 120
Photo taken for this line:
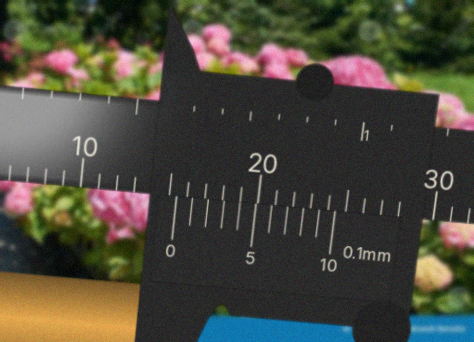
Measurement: 15.4
